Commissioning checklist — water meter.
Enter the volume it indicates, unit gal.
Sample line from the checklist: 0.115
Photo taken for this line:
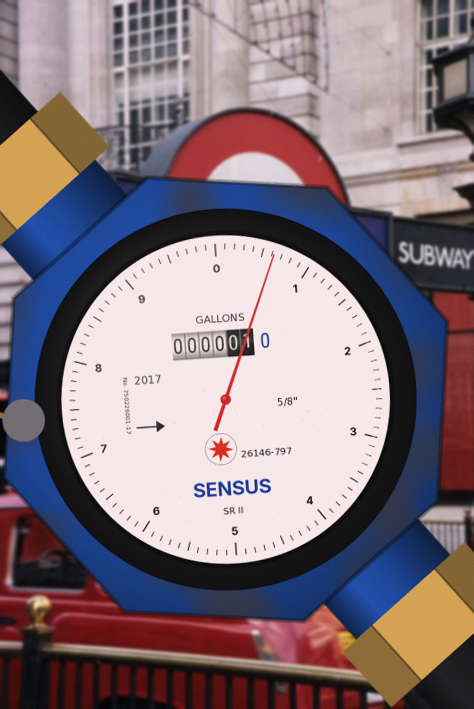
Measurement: 10.6
